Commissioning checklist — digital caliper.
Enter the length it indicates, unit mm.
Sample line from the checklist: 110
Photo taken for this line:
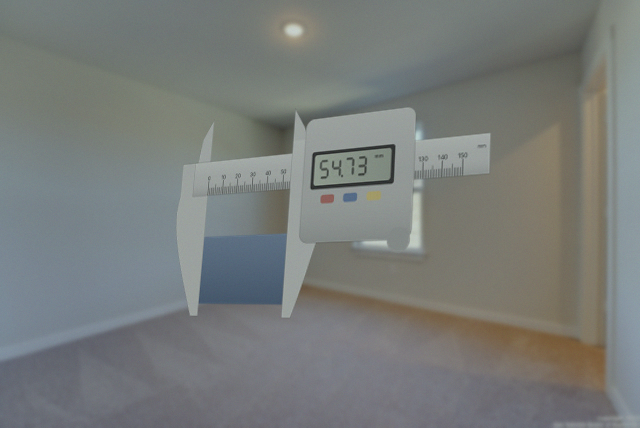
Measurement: 54.73
